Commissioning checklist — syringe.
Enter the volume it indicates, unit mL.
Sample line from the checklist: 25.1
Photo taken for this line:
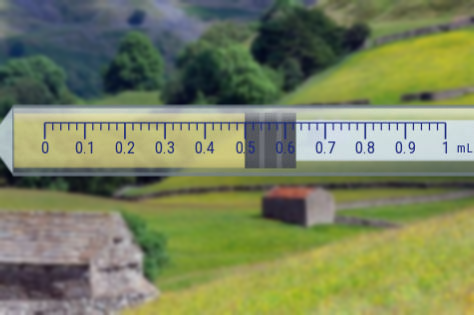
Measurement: 0.5
